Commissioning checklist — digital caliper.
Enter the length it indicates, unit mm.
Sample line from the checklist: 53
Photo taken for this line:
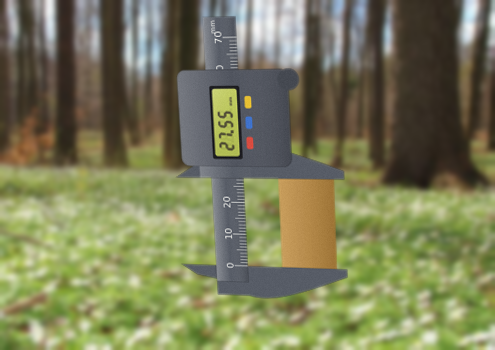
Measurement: 27.55
